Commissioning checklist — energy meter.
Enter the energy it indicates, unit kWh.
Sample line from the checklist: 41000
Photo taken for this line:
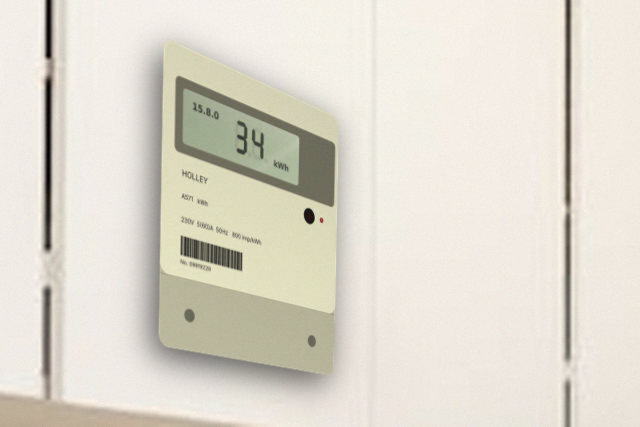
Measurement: 34
